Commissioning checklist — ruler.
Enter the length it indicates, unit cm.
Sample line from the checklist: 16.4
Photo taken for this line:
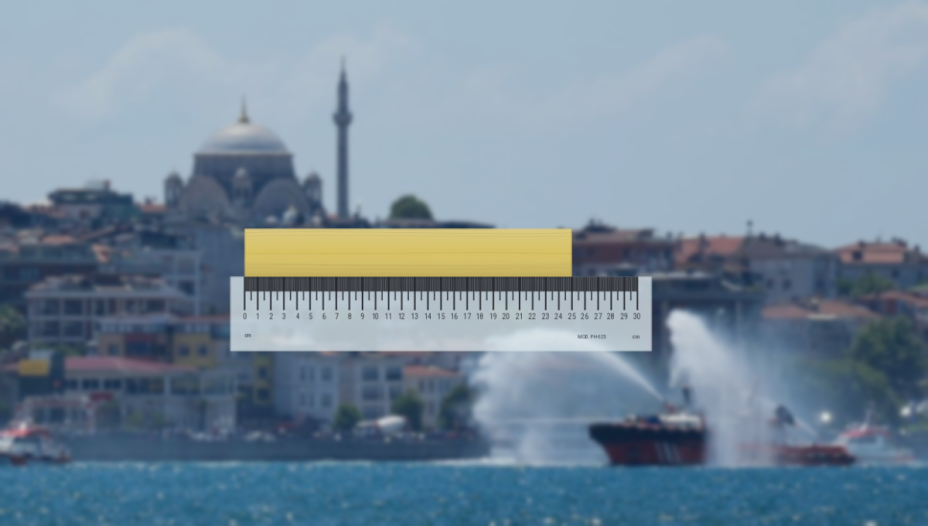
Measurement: 25
